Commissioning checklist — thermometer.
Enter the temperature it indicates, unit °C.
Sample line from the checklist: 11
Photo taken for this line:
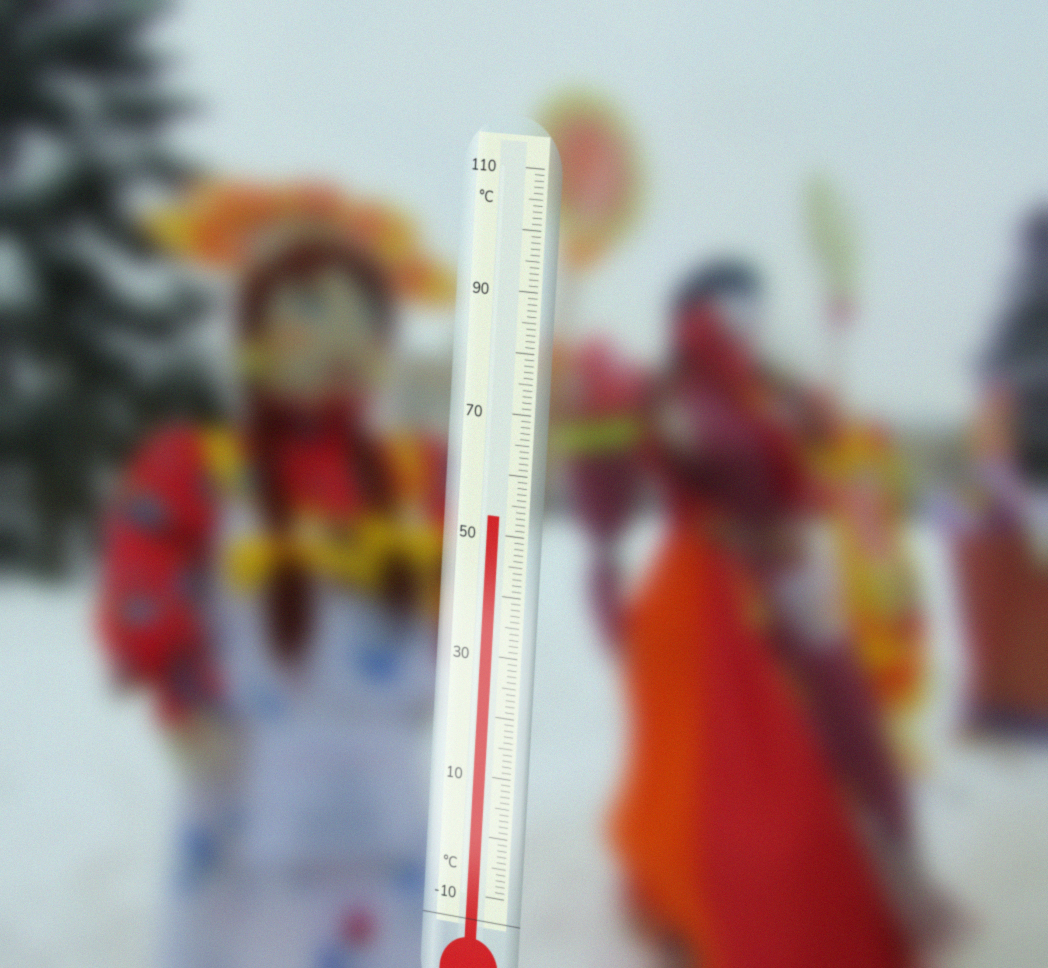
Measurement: 53
